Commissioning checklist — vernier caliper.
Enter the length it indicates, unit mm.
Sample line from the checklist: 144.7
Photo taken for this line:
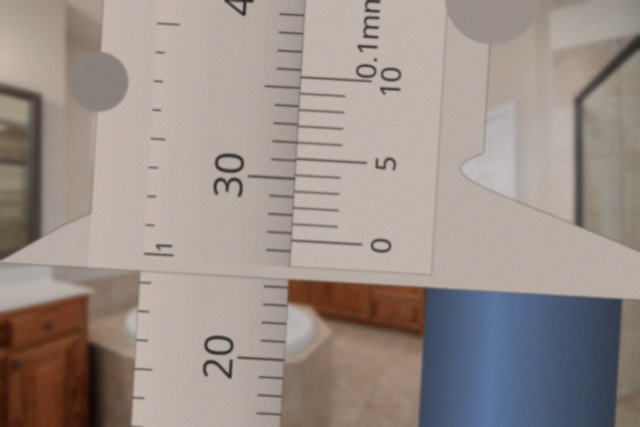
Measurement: 26.6
